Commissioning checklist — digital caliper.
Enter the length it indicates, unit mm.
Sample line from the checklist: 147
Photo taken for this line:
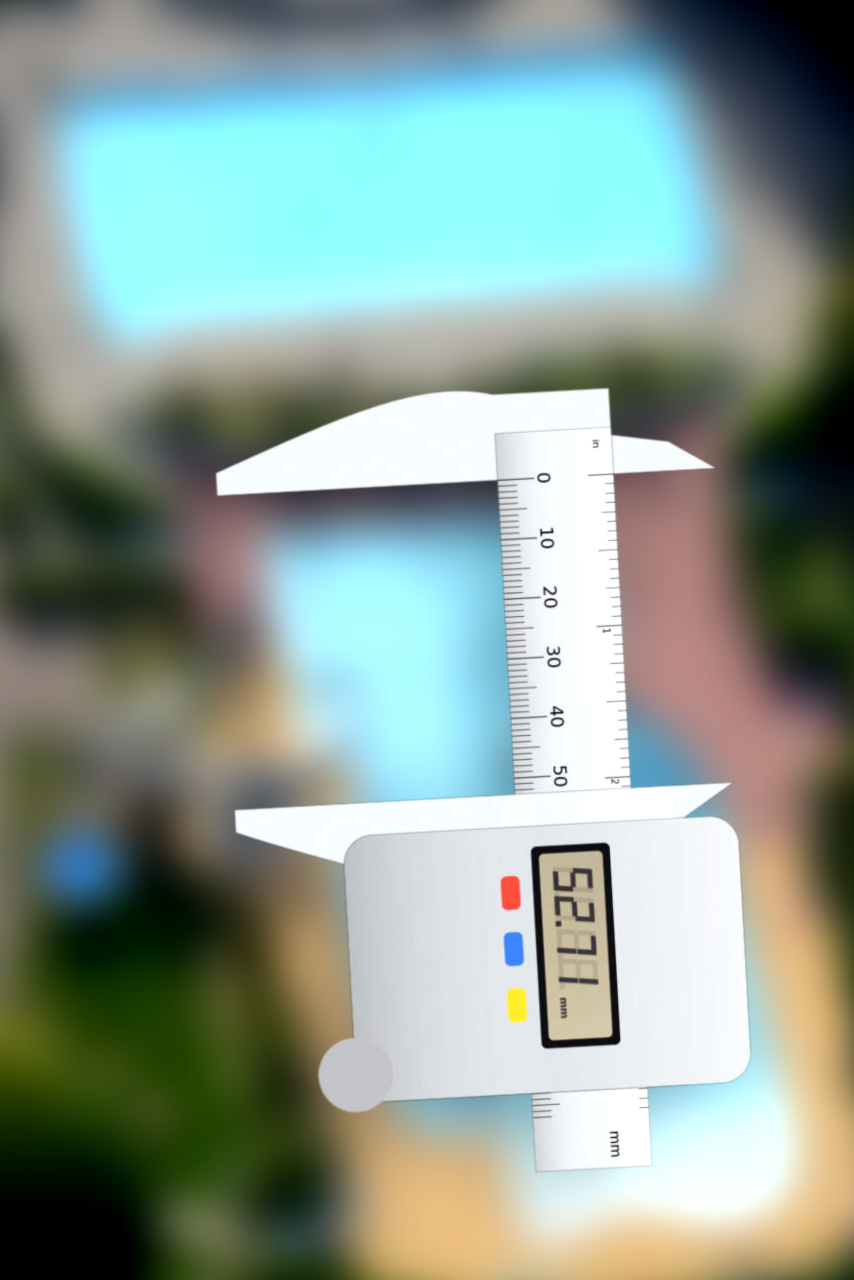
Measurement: 52.71
